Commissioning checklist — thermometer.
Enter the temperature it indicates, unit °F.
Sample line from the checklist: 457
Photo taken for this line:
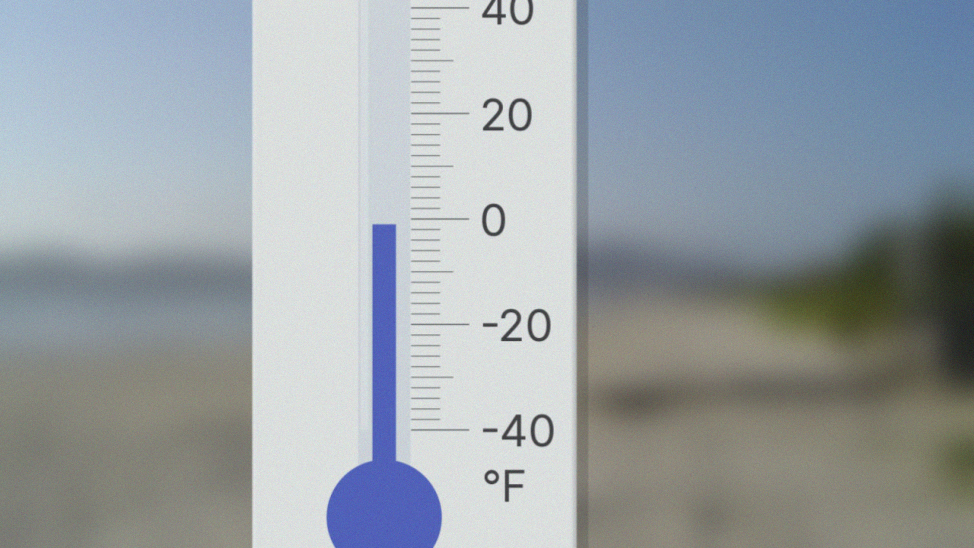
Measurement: -1
